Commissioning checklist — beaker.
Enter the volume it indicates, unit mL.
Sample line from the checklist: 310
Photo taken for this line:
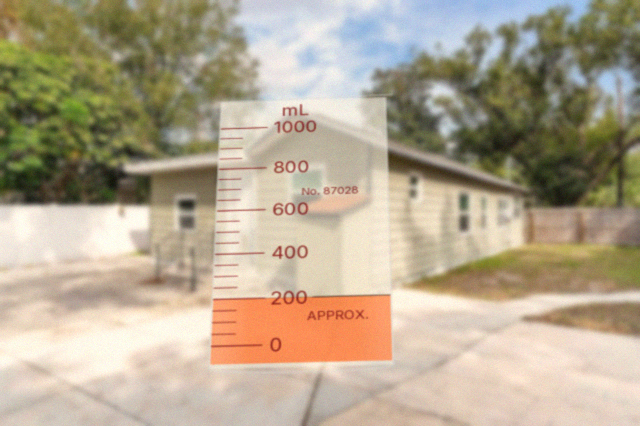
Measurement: 200
